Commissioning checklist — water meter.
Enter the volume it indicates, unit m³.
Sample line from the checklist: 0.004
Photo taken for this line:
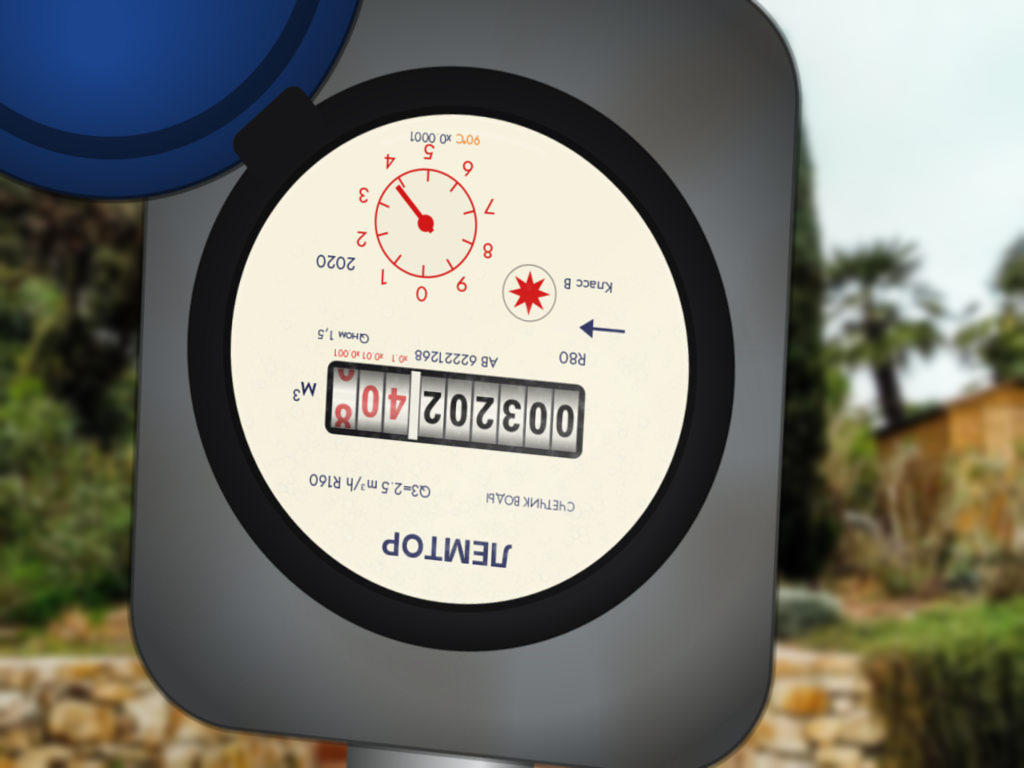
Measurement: 3202.4083
